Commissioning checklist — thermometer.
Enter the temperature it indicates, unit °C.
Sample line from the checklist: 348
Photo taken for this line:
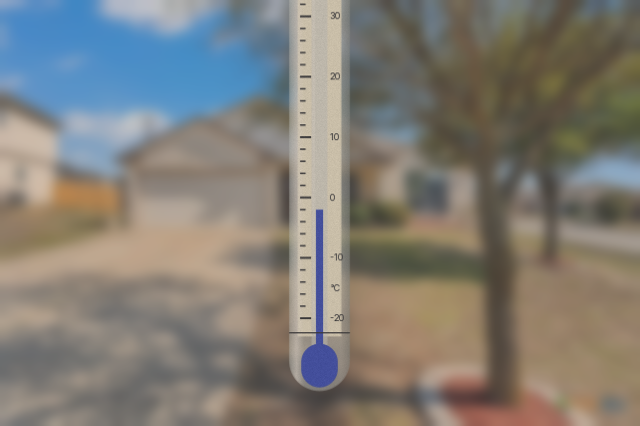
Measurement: -2
